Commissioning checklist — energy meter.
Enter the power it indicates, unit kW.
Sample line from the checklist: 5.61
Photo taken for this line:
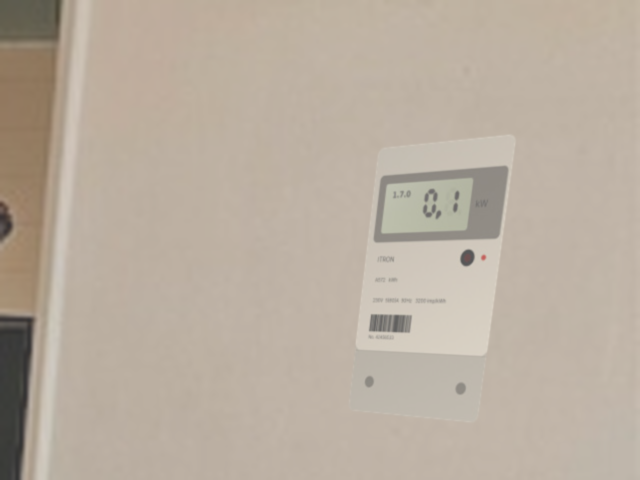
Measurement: 0.1
